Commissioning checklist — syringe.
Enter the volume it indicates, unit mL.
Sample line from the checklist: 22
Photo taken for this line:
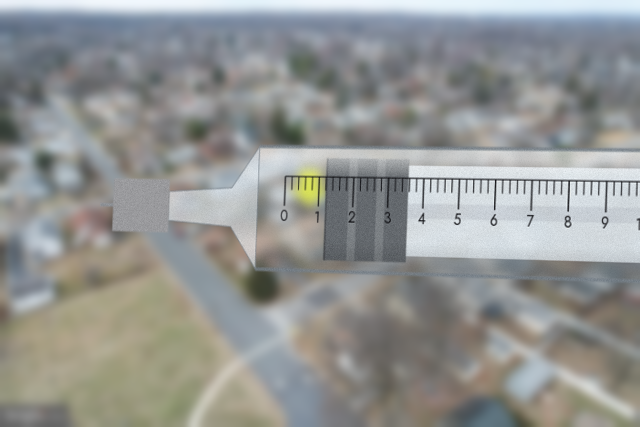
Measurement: 1.2
